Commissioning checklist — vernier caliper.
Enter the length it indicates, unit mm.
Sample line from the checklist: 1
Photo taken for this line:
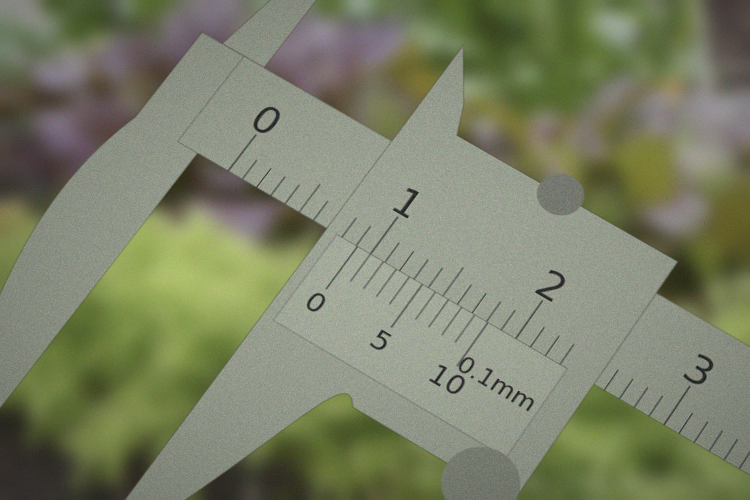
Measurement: 9.1
